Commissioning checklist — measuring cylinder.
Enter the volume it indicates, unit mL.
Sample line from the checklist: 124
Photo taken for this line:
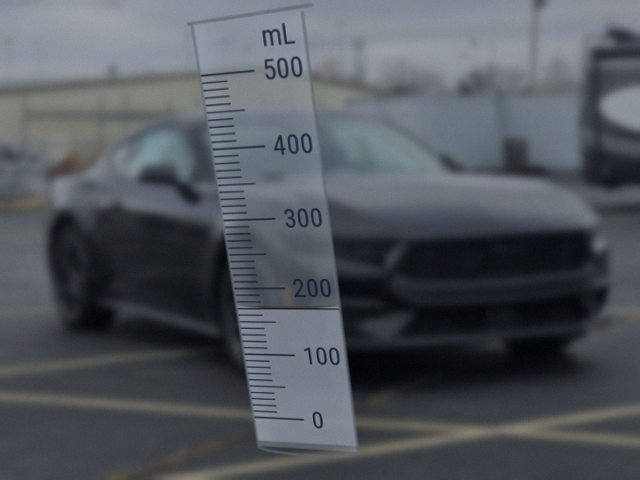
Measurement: 170
